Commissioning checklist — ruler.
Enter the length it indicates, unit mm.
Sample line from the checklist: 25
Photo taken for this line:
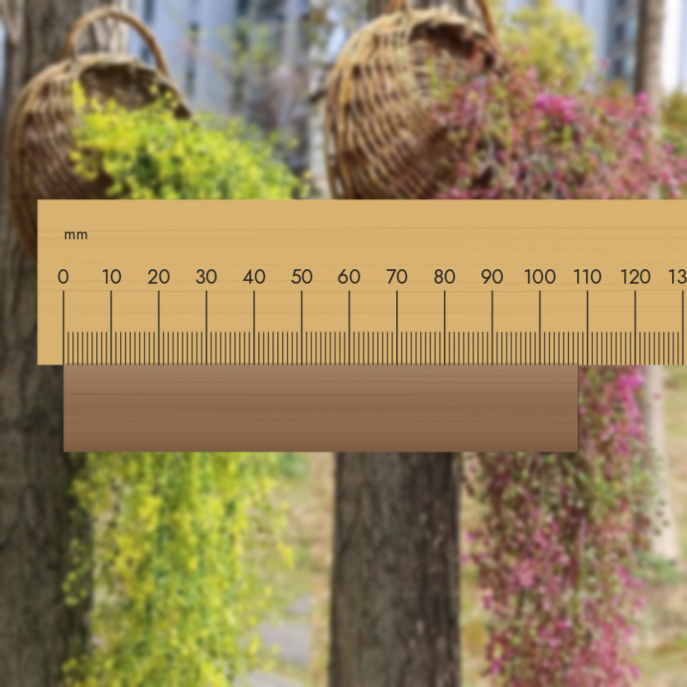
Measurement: 108
